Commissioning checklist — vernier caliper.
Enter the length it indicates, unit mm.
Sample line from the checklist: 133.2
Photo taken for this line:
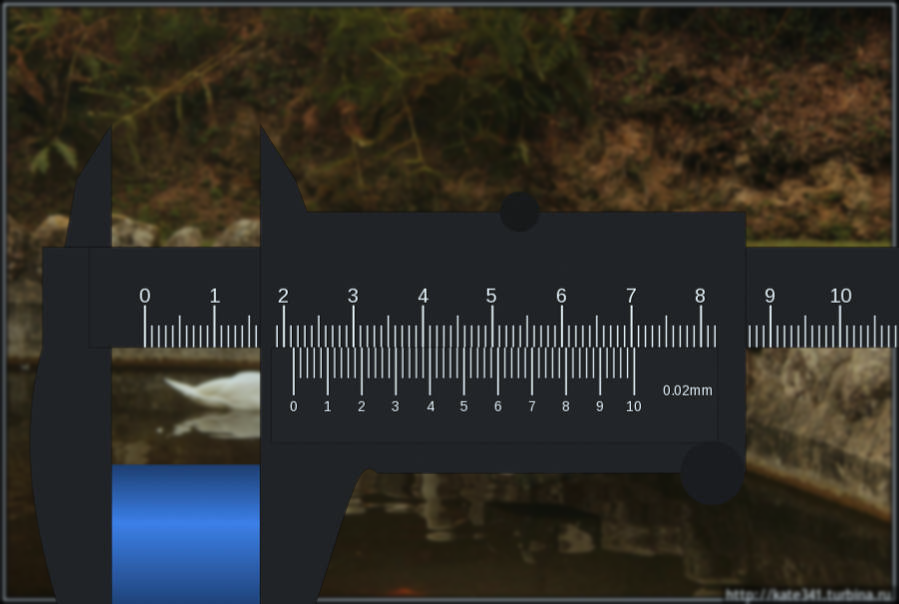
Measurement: 21.4
